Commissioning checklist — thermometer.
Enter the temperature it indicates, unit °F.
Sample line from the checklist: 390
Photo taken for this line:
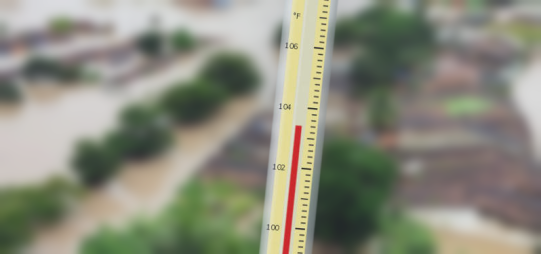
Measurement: 103.4
